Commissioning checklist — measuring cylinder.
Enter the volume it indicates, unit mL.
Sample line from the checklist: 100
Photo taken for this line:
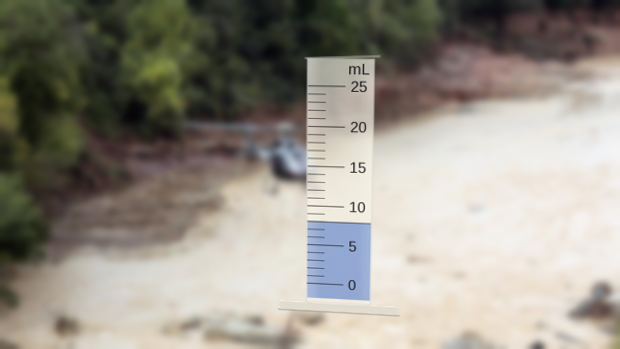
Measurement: 8
